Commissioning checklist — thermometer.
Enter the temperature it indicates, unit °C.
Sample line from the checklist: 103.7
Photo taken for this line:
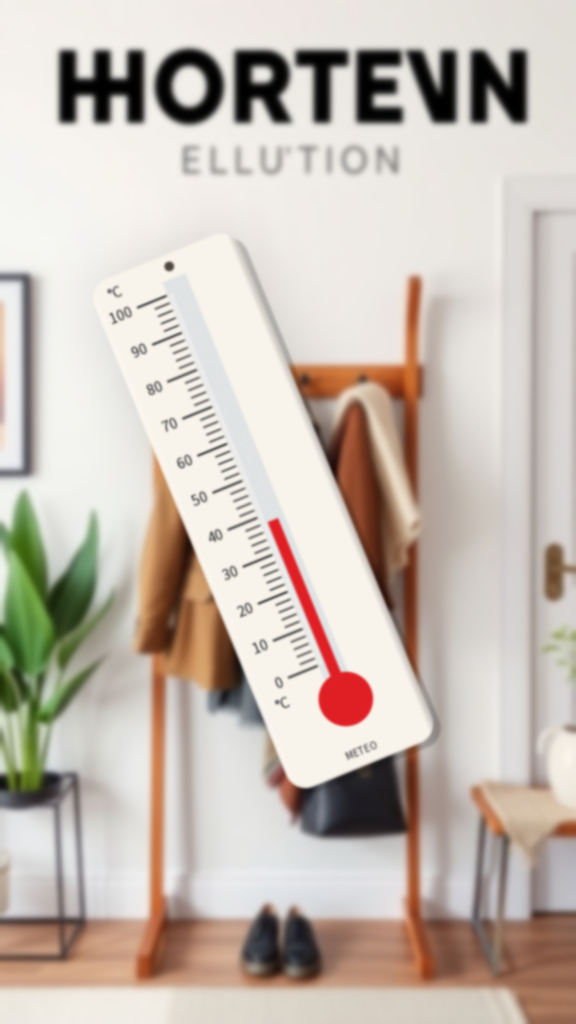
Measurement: 38
